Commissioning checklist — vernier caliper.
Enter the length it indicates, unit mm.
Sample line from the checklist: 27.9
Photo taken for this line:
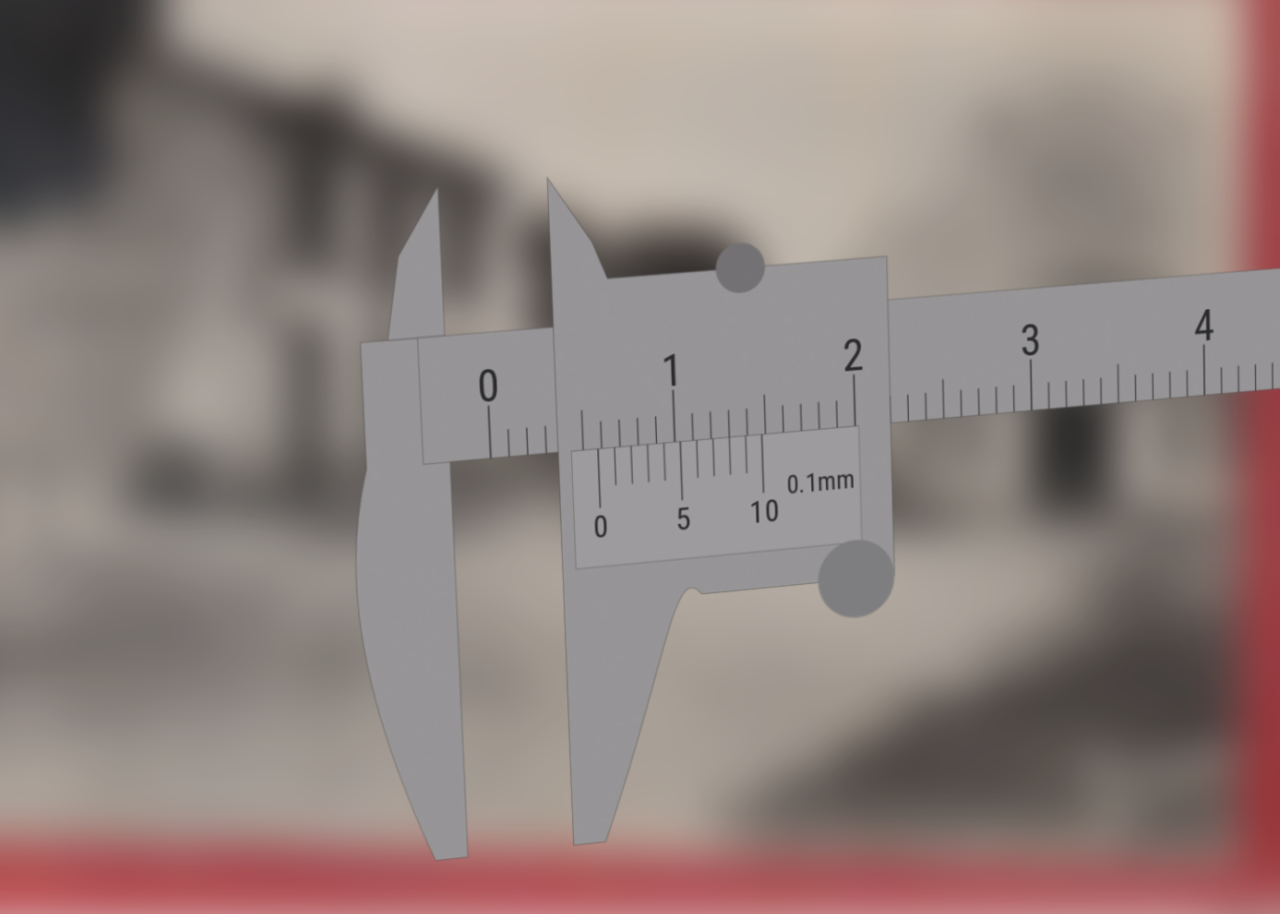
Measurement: 5.8
